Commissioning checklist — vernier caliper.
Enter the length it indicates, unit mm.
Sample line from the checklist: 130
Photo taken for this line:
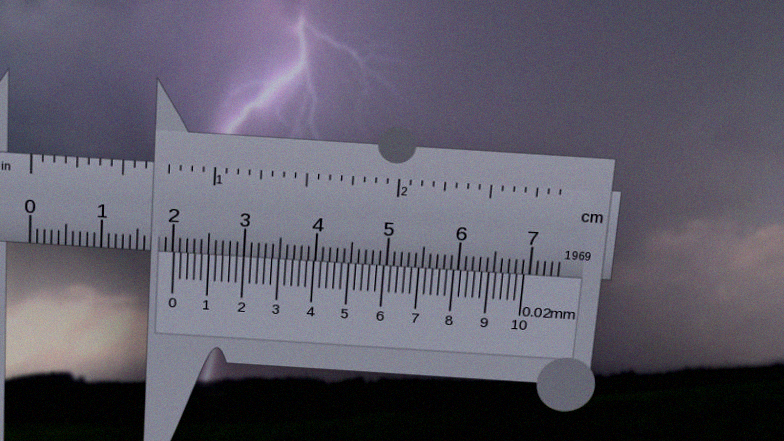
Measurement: 20.2
